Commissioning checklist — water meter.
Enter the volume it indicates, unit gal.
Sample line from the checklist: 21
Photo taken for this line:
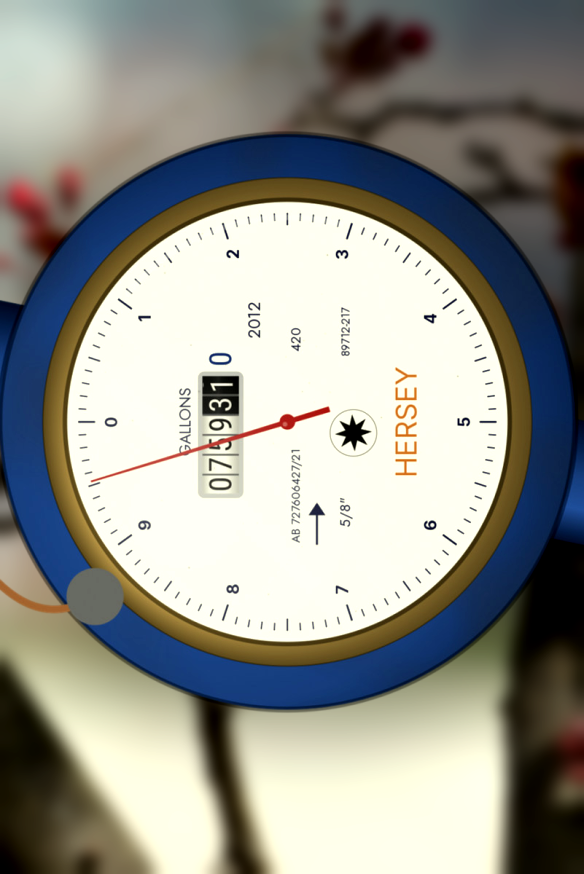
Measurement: 759309.5
